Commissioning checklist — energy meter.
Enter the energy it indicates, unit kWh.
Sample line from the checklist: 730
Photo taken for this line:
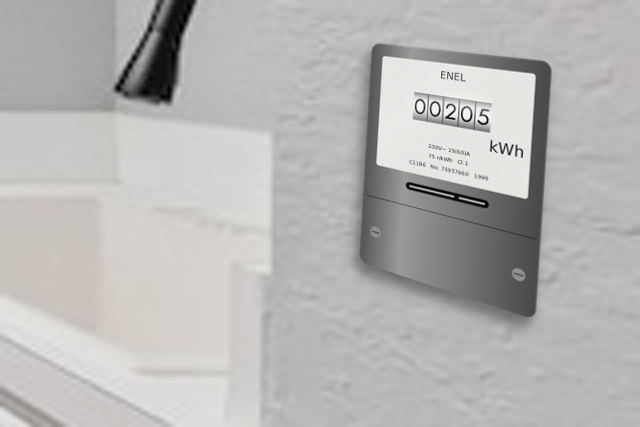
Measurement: 205
